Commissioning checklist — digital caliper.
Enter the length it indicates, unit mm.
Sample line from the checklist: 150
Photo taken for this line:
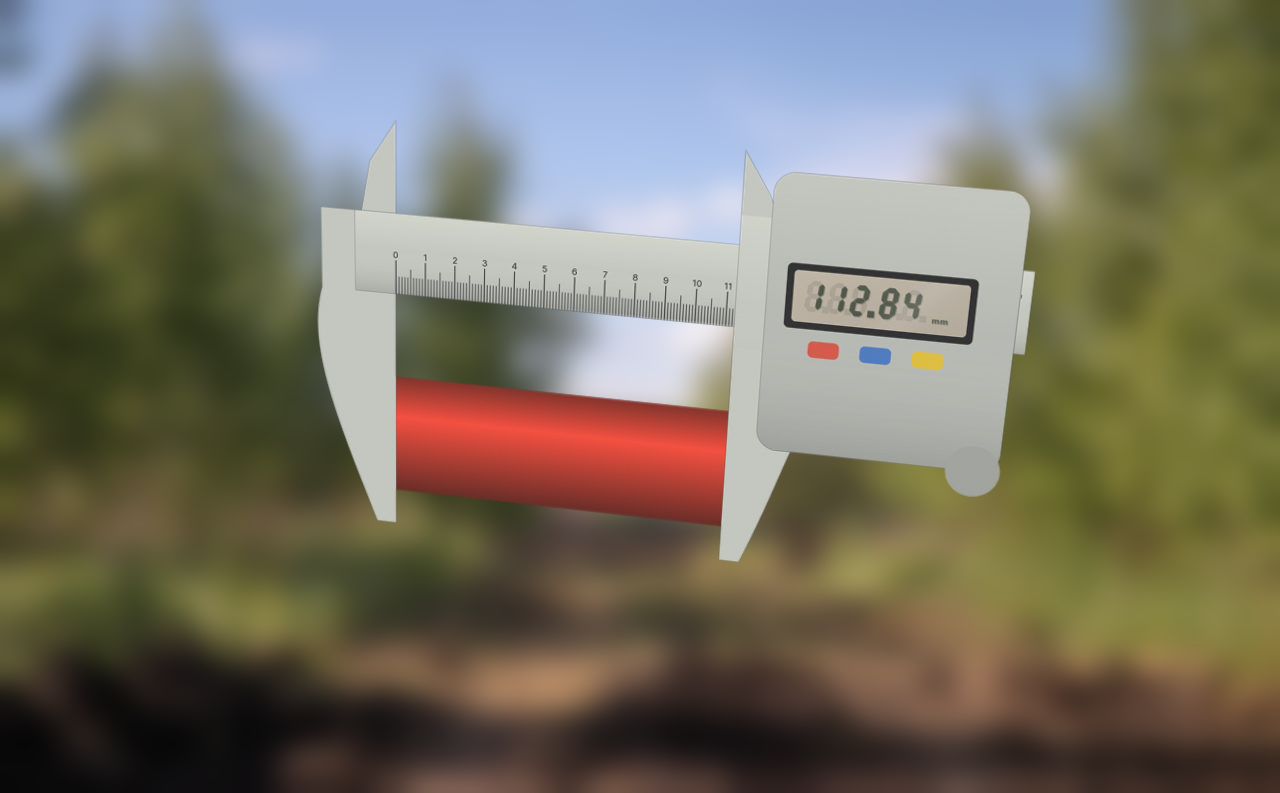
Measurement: 112.84
